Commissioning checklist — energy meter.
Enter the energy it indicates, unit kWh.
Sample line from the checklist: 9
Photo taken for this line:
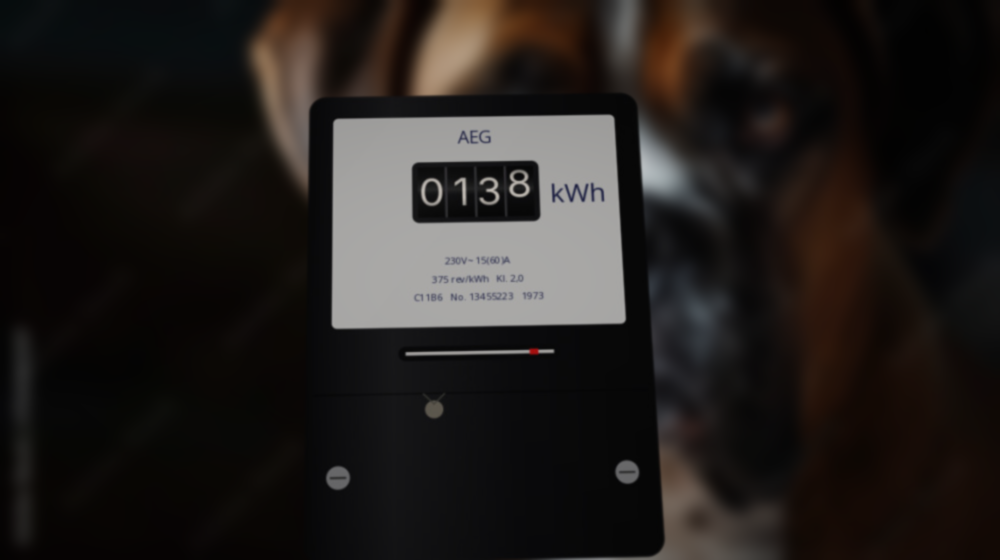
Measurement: 138
